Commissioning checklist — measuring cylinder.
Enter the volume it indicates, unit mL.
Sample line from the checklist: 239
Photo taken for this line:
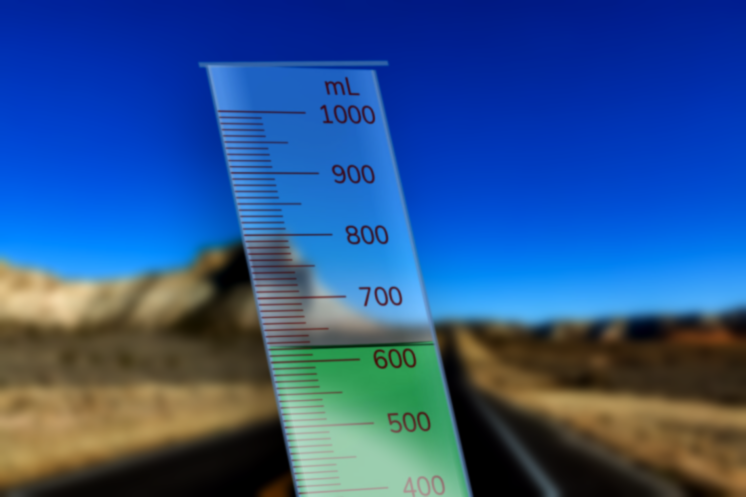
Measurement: 620
